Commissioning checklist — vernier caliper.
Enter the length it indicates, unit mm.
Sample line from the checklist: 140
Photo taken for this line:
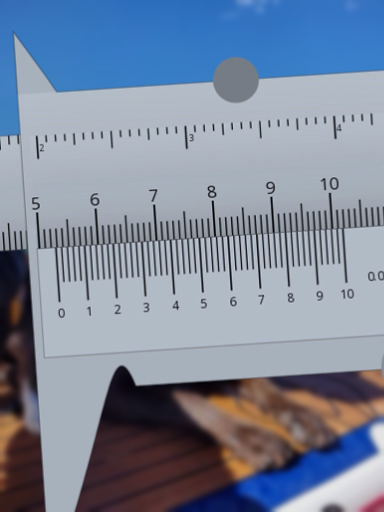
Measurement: 52.8
